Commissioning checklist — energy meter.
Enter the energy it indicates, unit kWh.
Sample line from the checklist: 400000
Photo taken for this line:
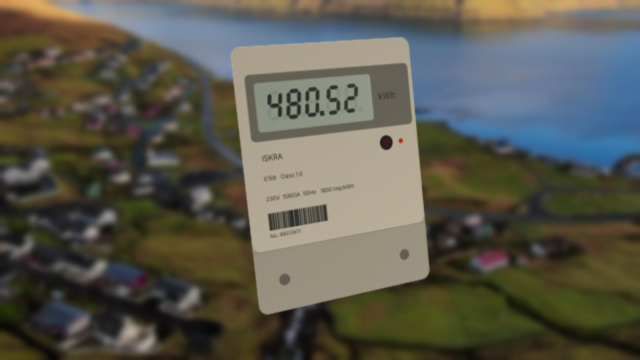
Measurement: 480.52
